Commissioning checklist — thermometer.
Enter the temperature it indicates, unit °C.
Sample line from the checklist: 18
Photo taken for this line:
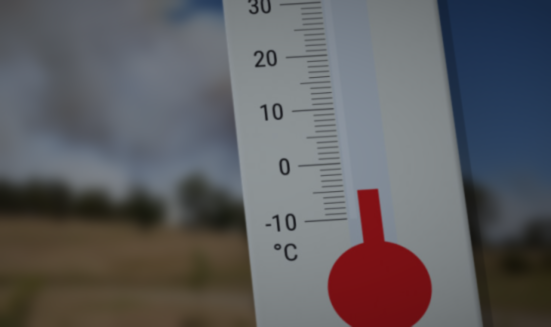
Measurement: -5
